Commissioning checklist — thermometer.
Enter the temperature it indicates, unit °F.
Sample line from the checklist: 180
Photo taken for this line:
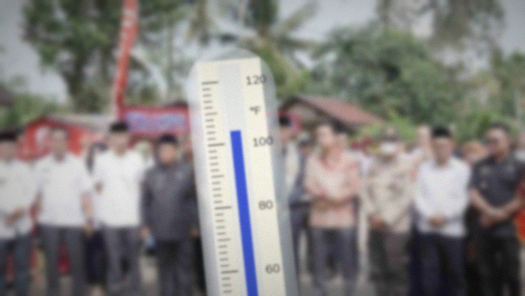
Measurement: 104
